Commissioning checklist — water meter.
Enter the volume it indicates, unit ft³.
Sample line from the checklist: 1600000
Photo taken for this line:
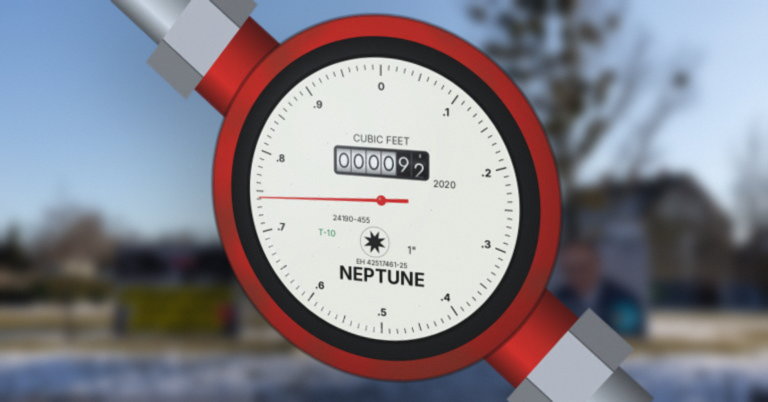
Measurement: 91.74
